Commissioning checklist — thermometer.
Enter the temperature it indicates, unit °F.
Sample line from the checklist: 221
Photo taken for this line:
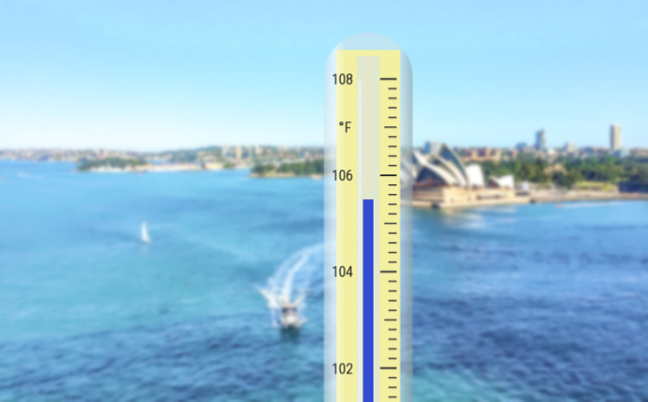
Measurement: 105.5
